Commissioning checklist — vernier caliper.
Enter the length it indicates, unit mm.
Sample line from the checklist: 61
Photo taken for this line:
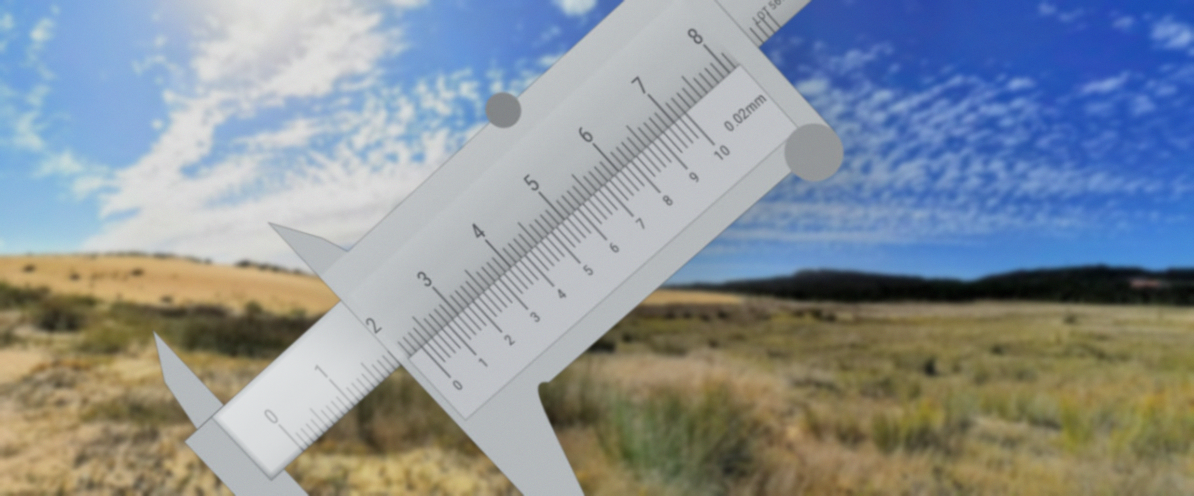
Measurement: 23.0
